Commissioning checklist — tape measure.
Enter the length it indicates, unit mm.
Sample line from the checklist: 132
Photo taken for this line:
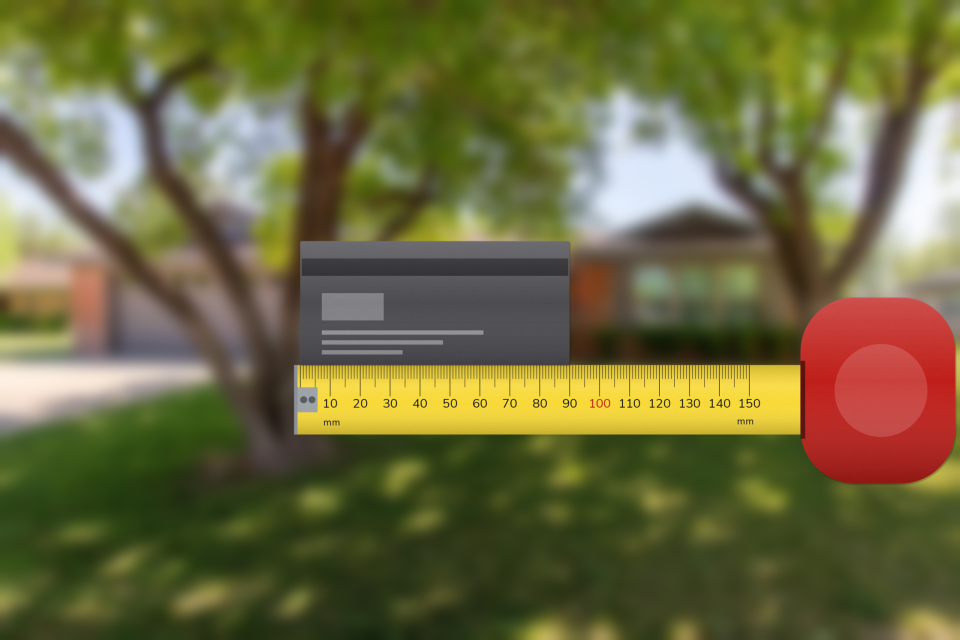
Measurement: 90
